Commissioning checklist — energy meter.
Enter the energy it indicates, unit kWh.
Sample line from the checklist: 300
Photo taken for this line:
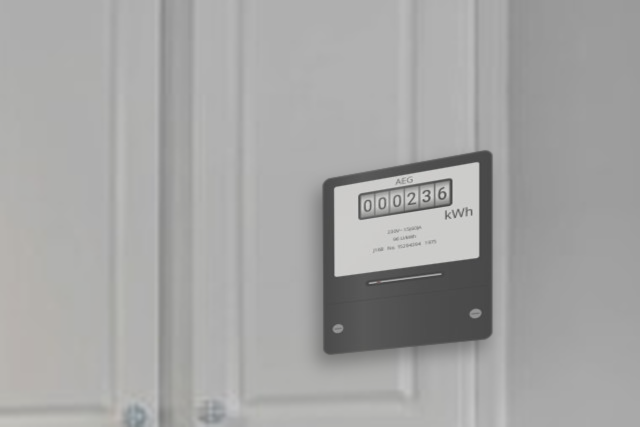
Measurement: 236
